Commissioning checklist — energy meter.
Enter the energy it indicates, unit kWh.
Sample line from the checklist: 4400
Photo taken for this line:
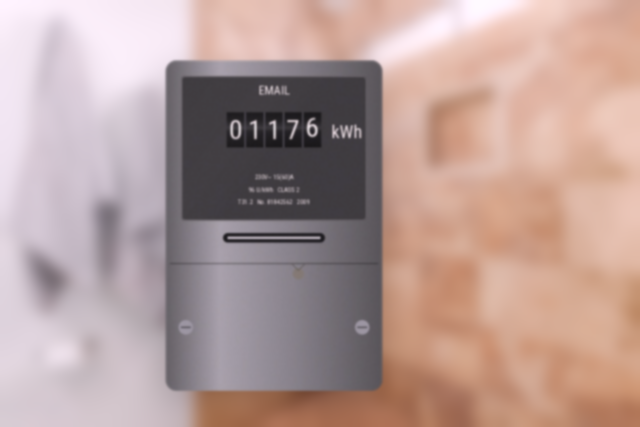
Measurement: 1176
